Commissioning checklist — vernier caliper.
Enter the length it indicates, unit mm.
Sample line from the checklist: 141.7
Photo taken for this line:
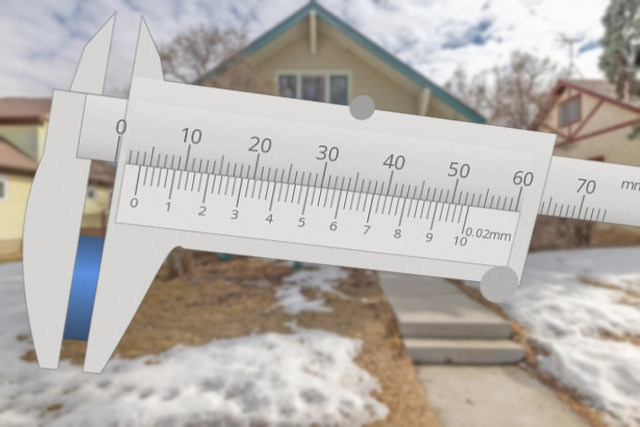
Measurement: 3.6
